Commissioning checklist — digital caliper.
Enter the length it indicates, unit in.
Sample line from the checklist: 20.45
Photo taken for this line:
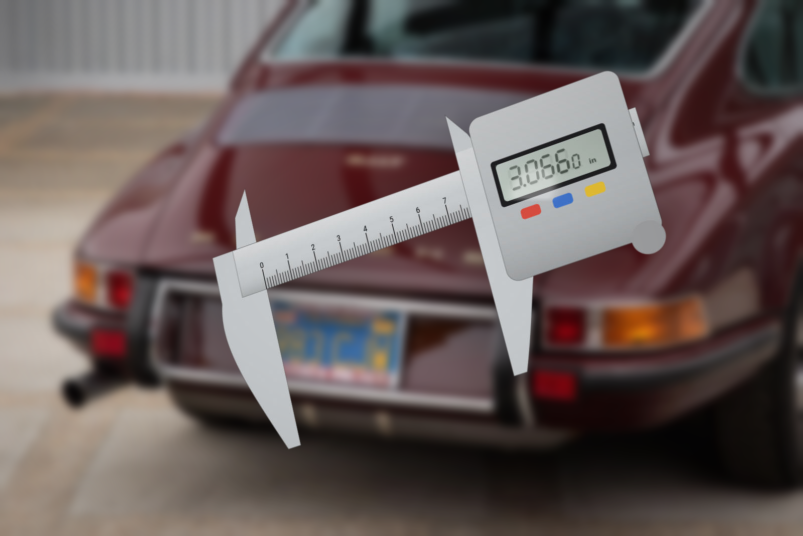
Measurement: 3.0660
